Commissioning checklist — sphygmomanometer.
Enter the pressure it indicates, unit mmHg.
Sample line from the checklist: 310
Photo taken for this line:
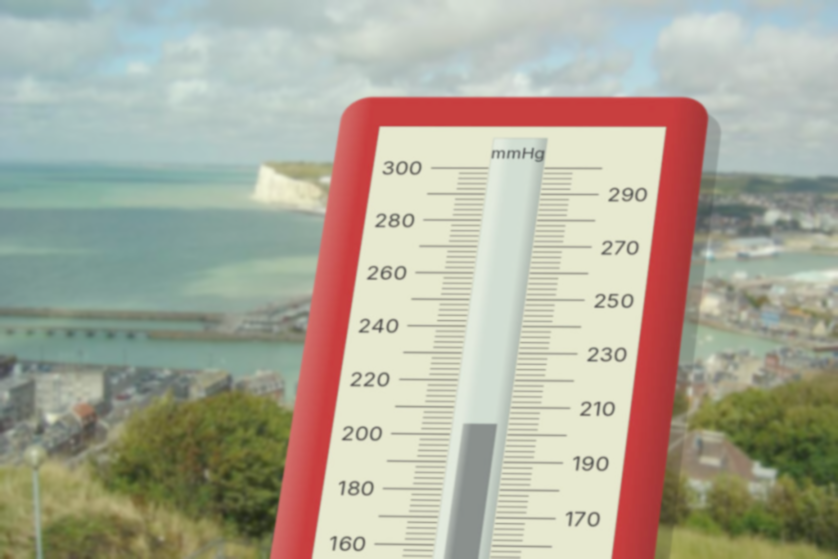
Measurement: 204
